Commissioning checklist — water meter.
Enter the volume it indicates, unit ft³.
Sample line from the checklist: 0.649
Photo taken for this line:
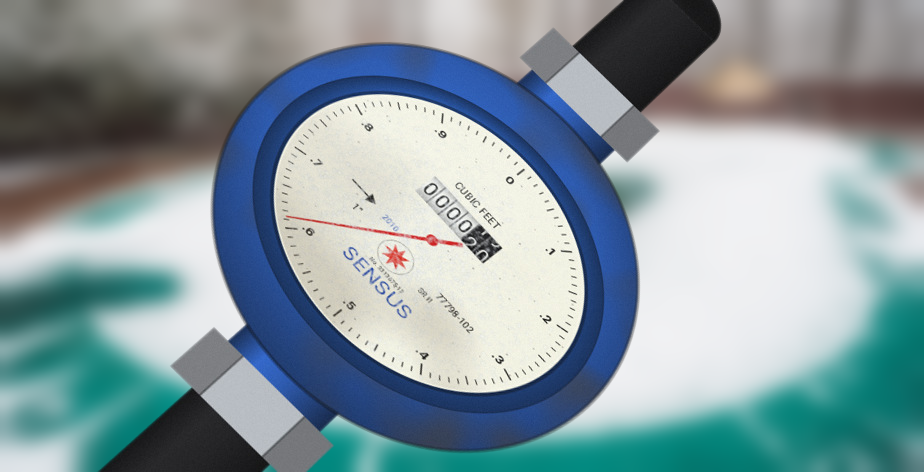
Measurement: 19.61
